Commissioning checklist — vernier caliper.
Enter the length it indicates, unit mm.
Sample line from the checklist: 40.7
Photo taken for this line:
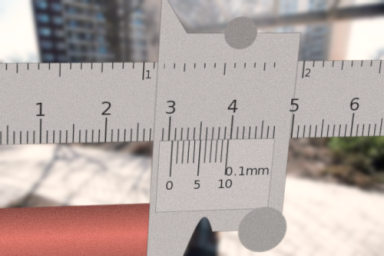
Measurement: 30.6
